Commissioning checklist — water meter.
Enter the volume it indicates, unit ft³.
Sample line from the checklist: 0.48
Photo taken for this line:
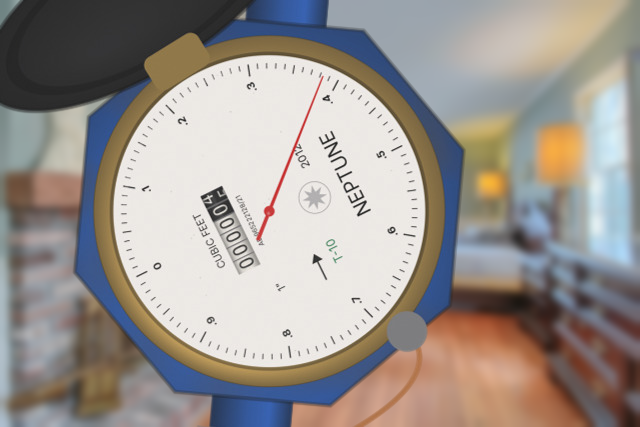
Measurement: 4.38
